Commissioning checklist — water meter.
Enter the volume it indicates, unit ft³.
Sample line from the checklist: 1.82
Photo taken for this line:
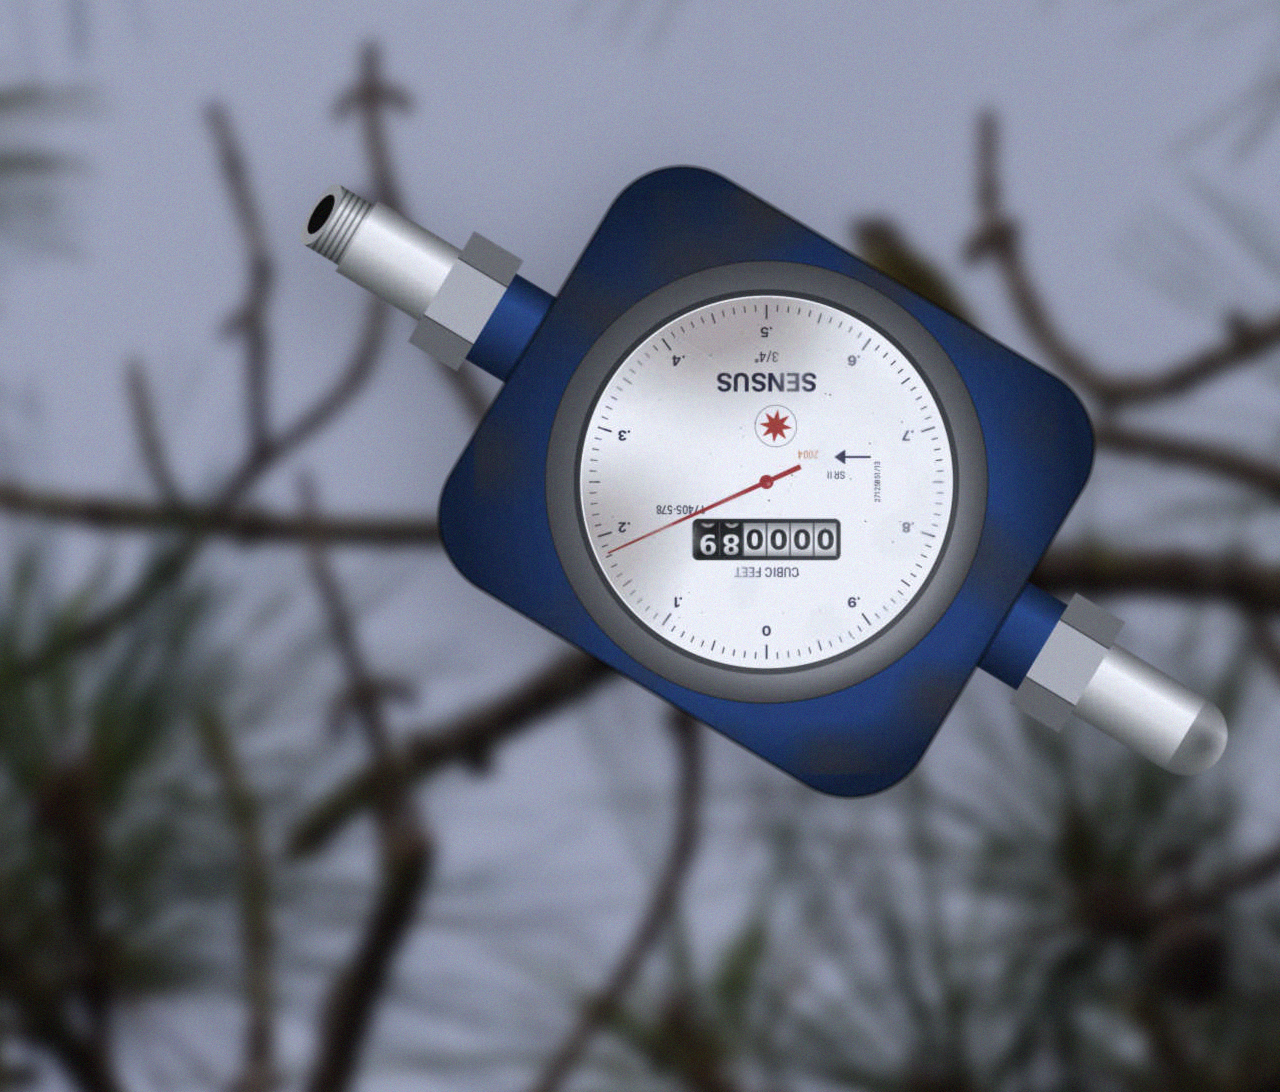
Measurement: 89.18
